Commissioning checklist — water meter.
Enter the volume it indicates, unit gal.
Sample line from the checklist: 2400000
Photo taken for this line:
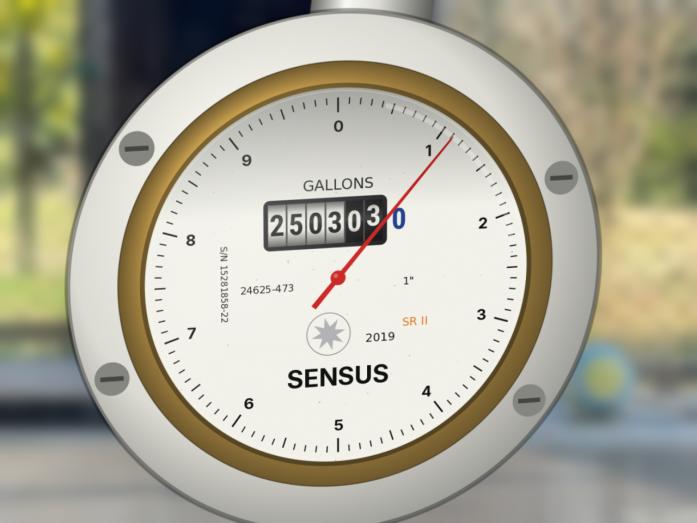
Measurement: 2503031.1
